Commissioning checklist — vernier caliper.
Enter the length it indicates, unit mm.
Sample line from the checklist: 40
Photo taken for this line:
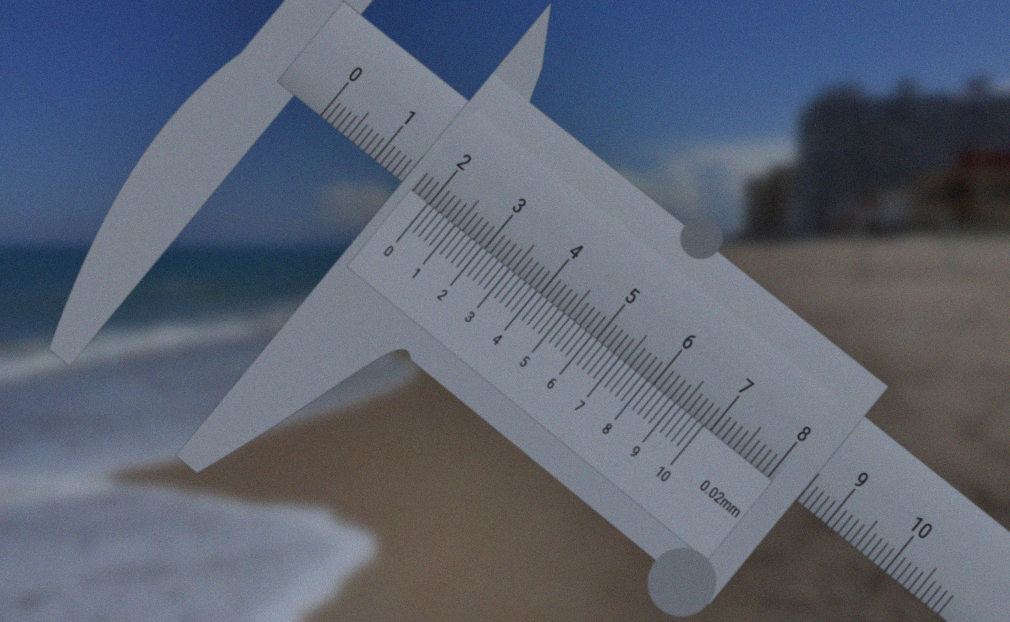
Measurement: 19.8
